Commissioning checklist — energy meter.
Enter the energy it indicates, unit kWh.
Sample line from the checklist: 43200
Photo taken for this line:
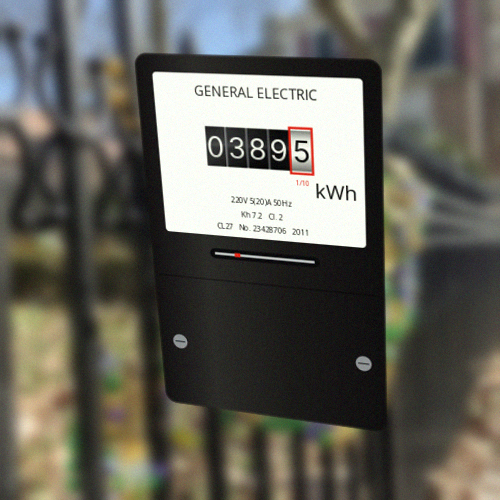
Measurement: 389.5
